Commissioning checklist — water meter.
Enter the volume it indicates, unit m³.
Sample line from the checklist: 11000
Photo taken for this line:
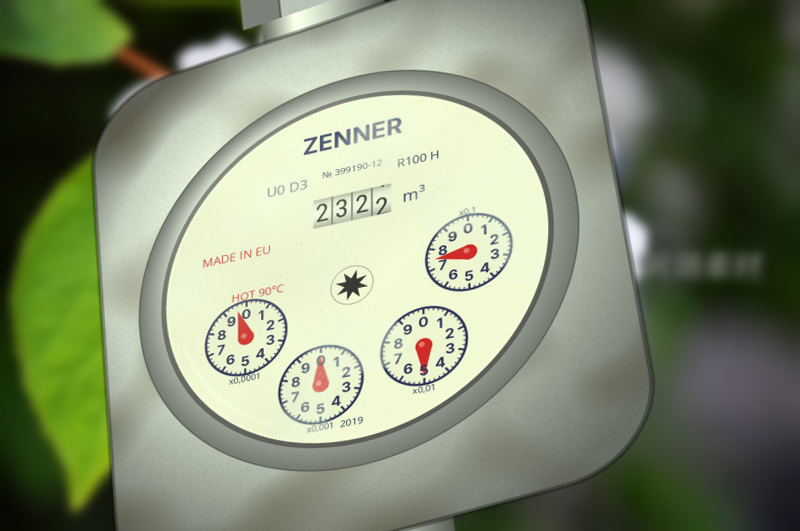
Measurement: 2321.7499
